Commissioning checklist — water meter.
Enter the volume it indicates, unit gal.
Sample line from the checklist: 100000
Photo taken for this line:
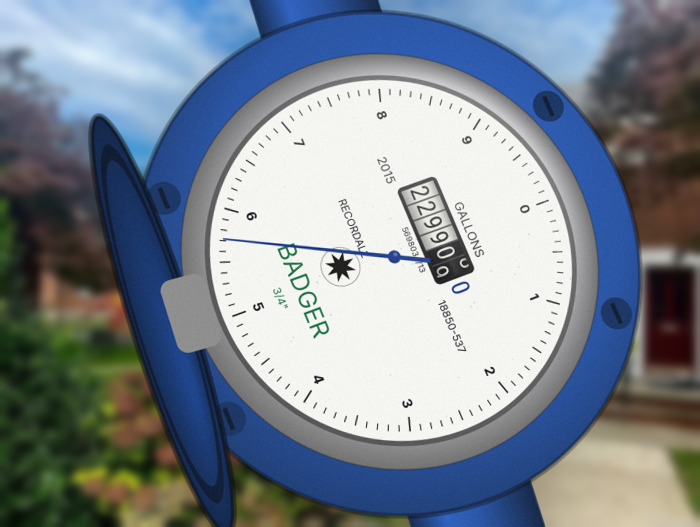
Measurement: 2299085.7
